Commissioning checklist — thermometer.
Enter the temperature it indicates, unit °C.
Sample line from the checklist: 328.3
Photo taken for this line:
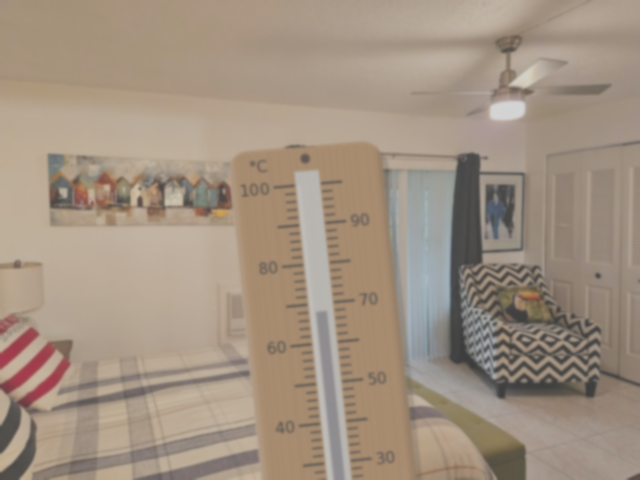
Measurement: 68
